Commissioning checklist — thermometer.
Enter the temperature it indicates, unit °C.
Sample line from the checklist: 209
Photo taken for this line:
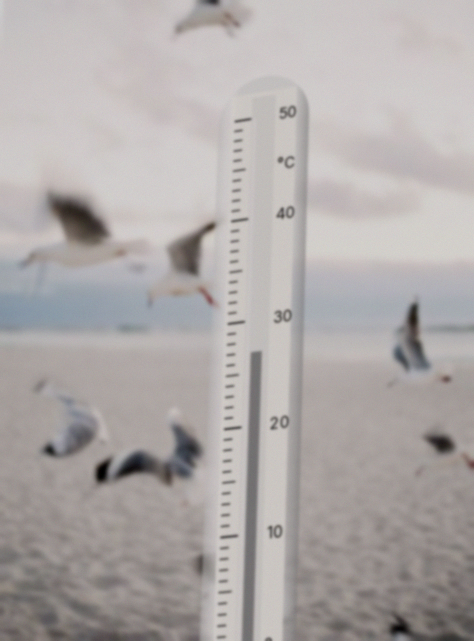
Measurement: 27
